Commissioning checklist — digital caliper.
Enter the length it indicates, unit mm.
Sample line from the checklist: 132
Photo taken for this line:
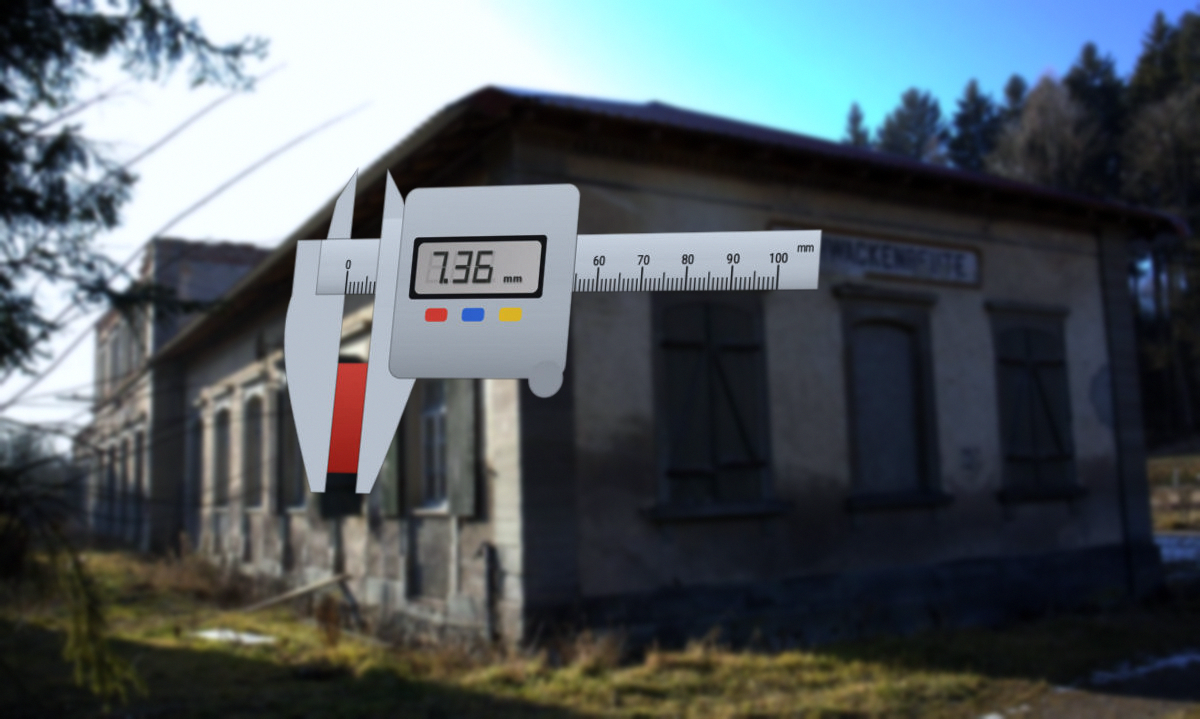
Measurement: 7.36
